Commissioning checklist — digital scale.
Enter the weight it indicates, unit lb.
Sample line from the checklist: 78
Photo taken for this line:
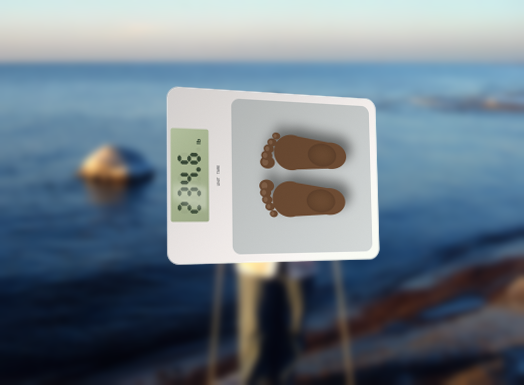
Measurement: 234.6
